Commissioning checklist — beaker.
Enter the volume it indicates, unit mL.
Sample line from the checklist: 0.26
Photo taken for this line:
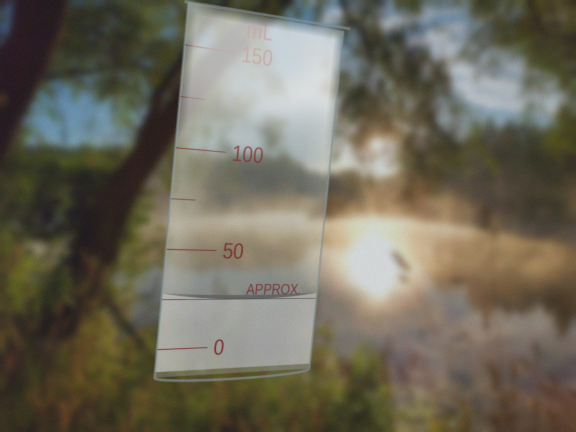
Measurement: 25
